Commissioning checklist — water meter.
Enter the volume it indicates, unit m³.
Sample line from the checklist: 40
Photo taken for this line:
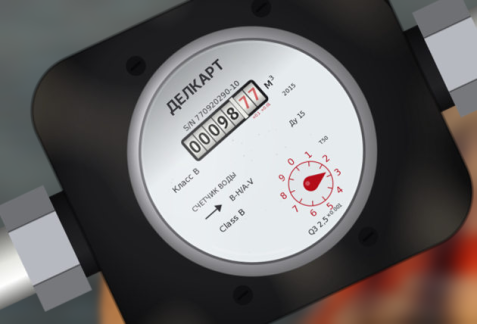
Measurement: 98.772
